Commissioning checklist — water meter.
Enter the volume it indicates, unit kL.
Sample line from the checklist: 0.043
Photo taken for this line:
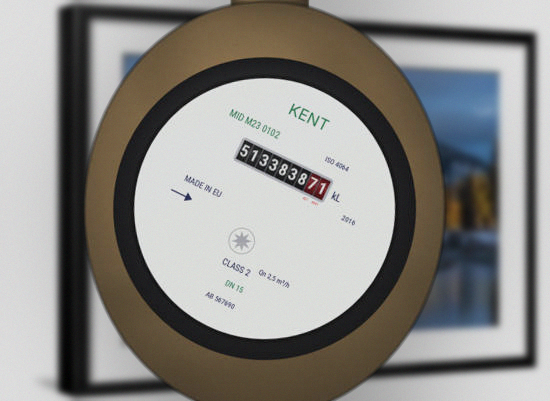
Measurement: 5133838.71
